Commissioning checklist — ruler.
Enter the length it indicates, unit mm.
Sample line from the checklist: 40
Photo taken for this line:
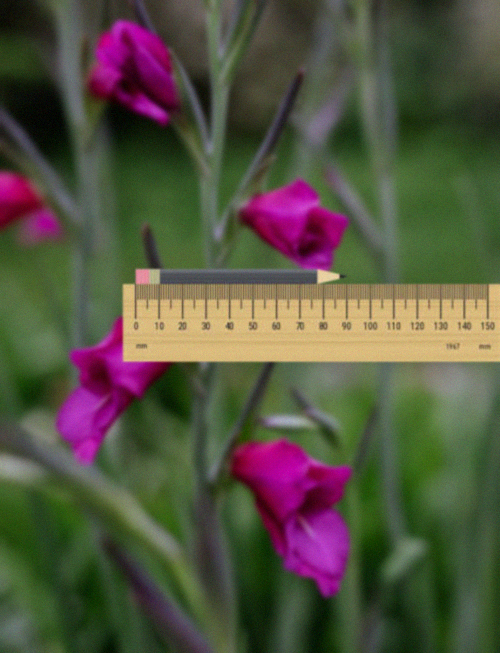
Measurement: 90
